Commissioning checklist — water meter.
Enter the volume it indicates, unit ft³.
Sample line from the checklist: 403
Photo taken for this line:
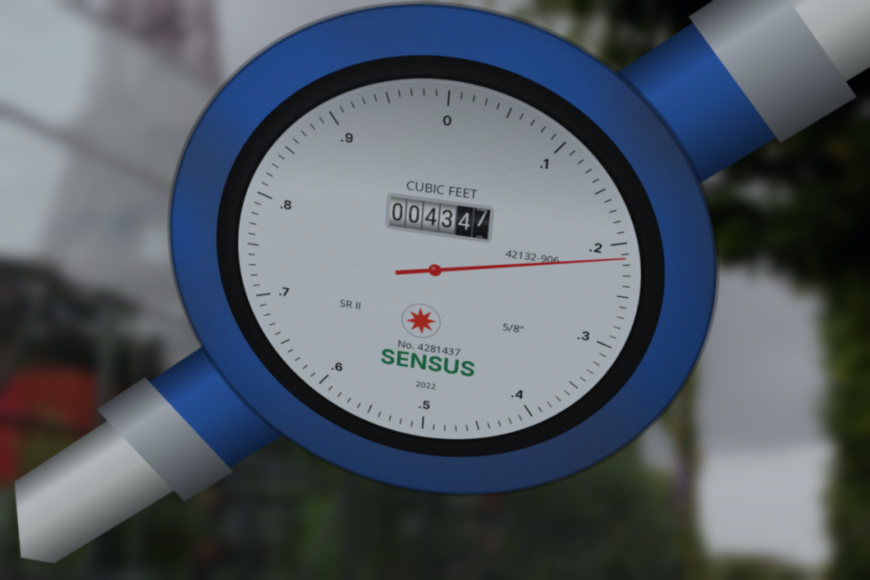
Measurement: 4347.21
